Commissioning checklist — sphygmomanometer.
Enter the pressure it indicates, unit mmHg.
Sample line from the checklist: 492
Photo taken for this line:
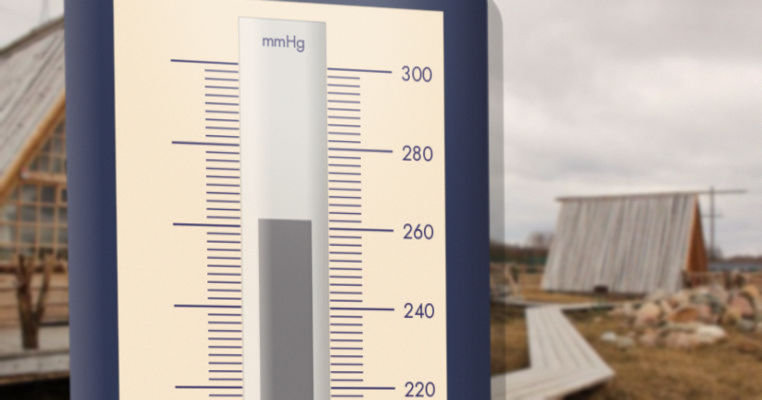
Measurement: 262
